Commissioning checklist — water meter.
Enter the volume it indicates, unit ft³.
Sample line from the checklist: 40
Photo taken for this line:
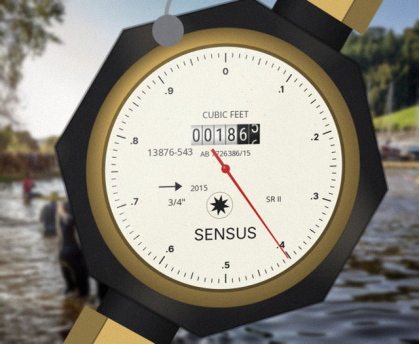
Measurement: 1865.40
